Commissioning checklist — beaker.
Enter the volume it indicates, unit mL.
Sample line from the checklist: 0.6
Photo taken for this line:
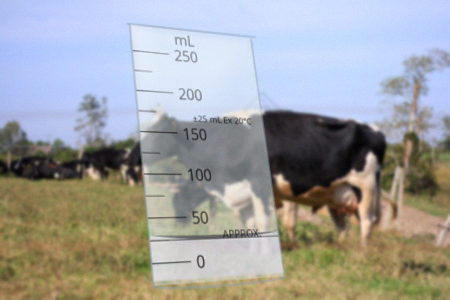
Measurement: 25
